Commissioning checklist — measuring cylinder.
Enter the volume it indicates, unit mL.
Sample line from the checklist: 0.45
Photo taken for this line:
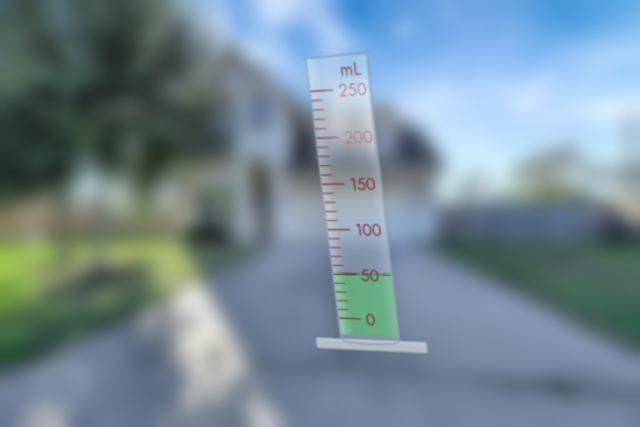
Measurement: 50
